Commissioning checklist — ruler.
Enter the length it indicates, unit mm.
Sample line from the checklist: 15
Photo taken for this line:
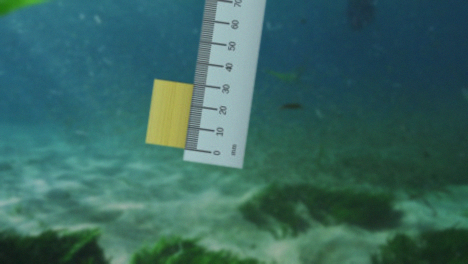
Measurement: 30
